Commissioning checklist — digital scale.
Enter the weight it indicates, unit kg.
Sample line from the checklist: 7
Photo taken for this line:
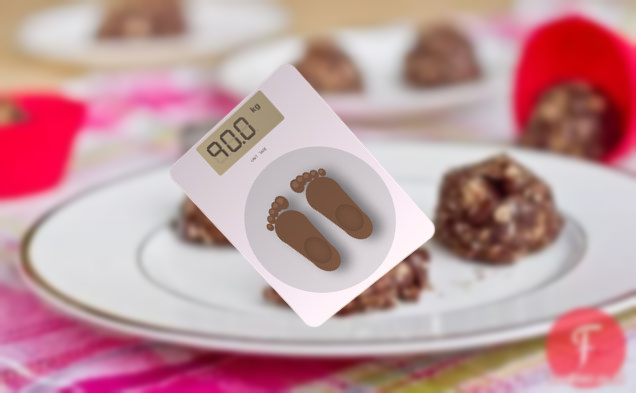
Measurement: 90.0
